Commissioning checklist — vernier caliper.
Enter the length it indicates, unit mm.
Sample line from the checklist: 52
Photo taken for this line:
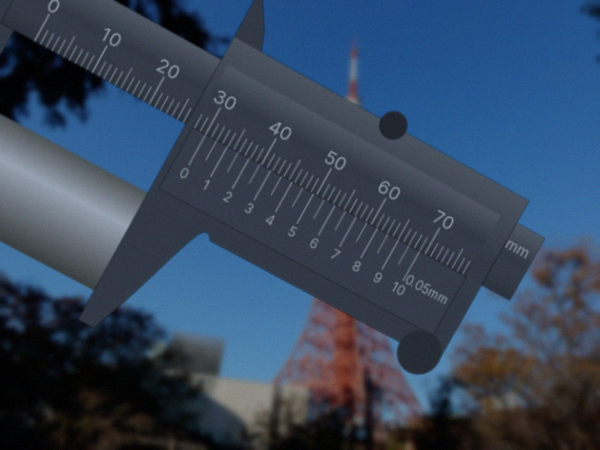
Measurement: 30.0
